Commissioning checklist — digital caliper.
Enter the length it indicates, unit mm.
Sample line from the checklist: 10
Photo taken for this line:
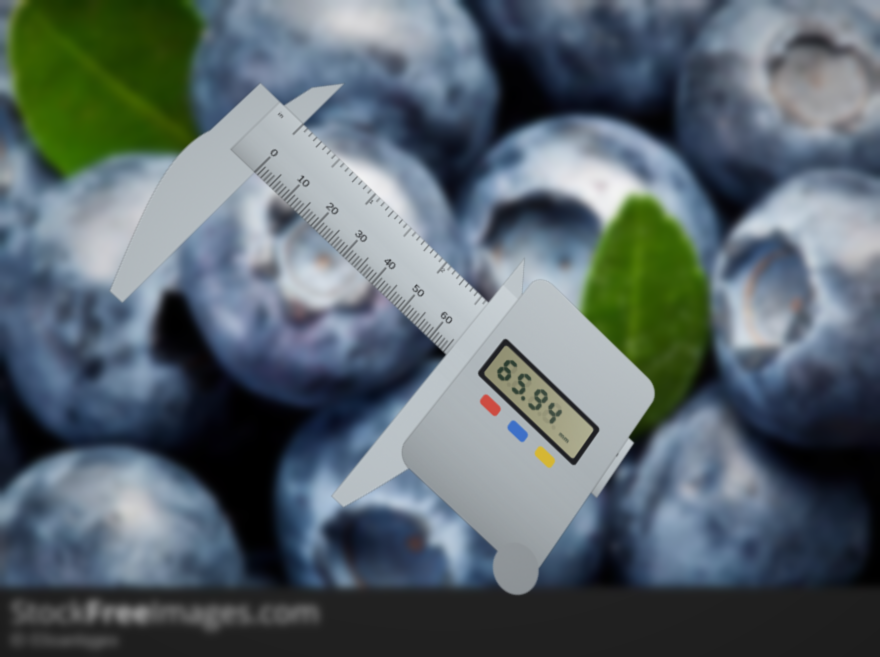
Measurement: 65.94
